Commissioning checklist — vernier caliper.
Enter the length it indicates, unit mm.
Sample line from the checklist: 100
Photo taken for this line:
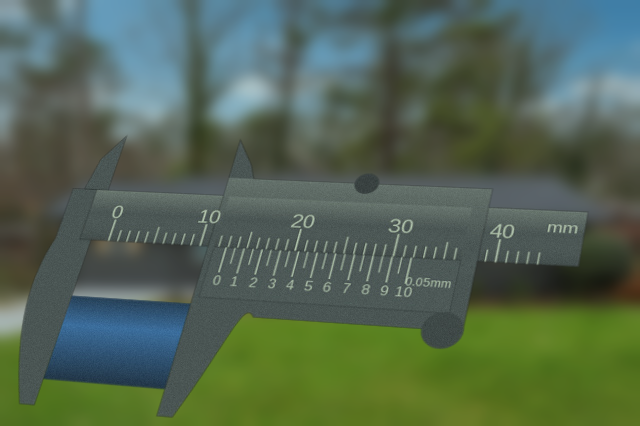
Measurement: 12.8
